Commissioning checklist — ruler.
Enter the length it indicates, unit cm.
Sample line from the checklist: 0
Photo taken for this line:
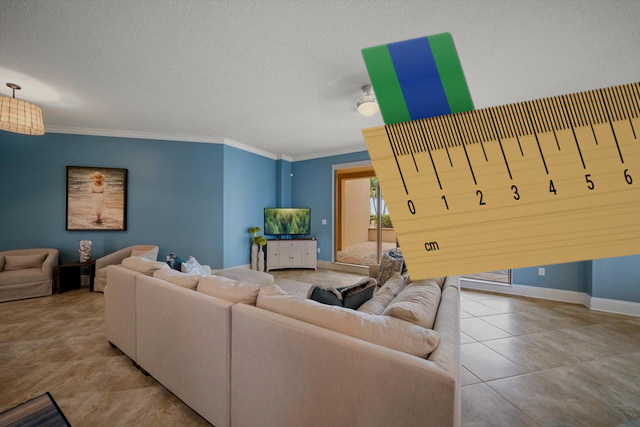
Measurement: 2.6
